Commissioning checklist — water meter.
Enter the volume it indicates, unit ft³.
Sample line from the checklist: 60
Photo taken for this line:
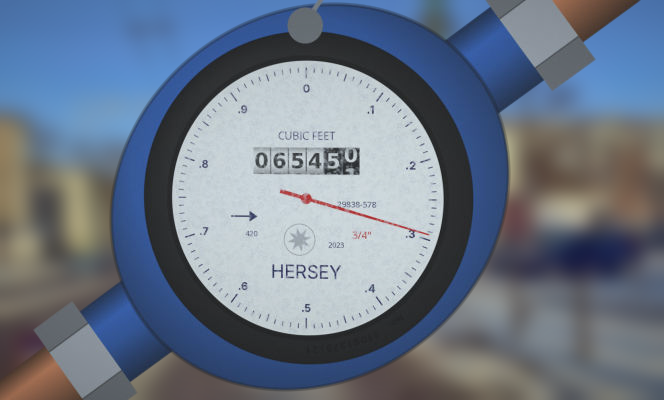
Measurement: 65450.29
